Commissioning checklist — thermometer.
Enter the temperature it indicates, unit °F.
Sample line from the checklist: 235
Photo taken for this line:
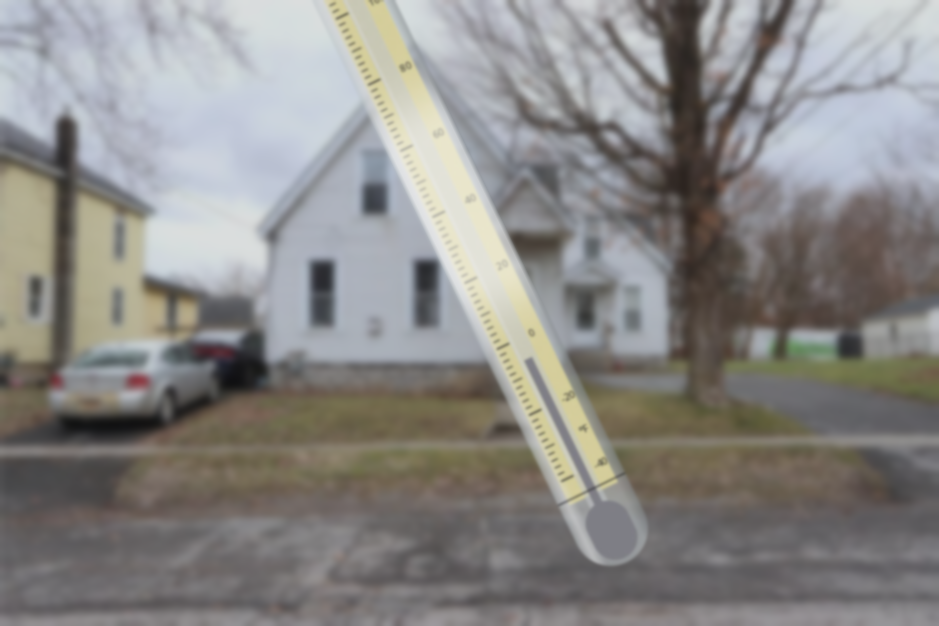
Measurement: -6
